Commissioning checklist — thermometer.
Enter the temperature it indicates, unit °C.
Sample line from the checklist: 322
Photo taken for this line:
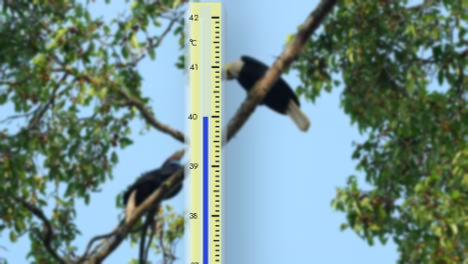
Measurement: 40
